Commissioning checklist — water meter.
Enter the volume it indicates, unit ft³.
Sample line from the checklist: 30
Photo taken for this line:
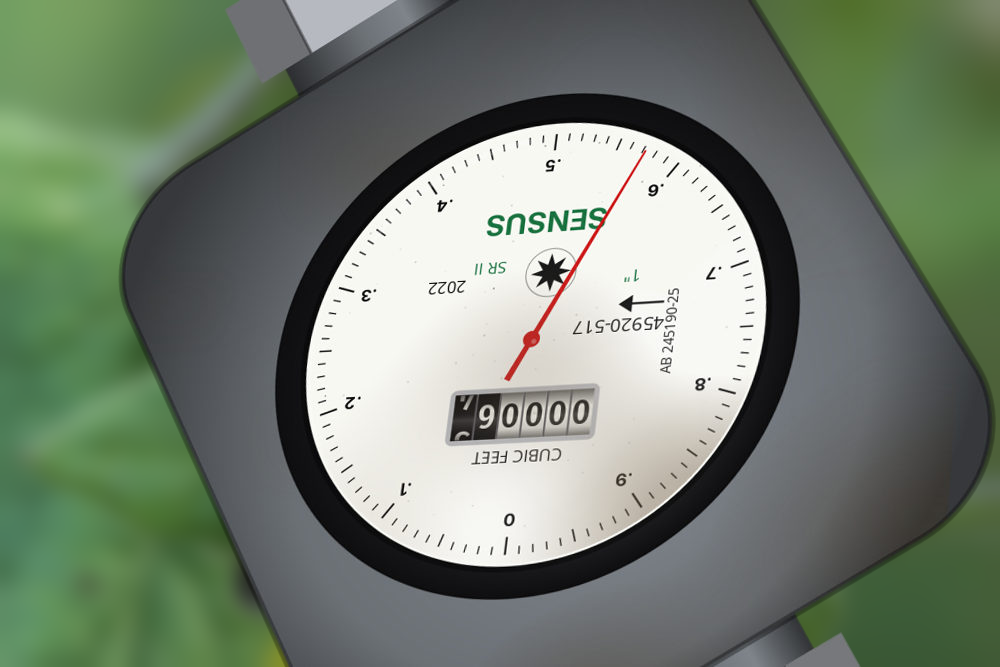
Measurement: 63.57
